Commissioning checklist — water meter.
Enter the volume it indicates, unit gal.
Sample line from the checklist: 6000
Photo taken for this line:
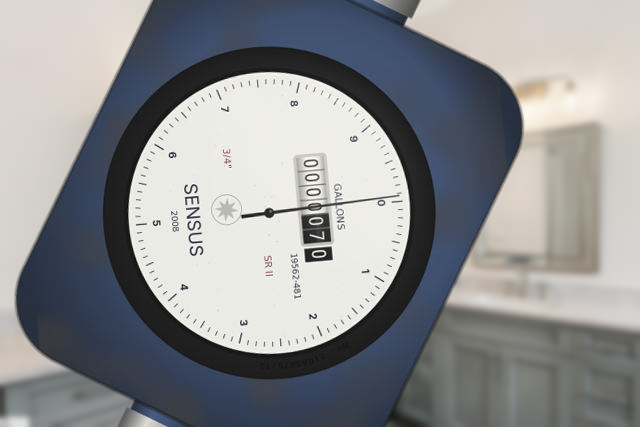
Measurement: 69.9
